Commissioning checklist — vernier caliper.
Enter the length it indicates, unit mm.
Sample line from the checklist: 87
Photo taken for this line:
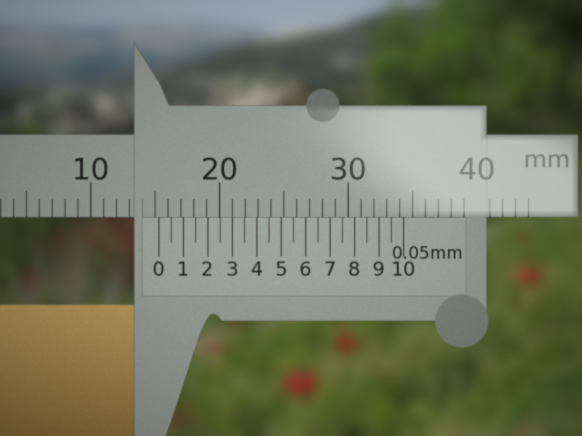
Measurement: 15.3
